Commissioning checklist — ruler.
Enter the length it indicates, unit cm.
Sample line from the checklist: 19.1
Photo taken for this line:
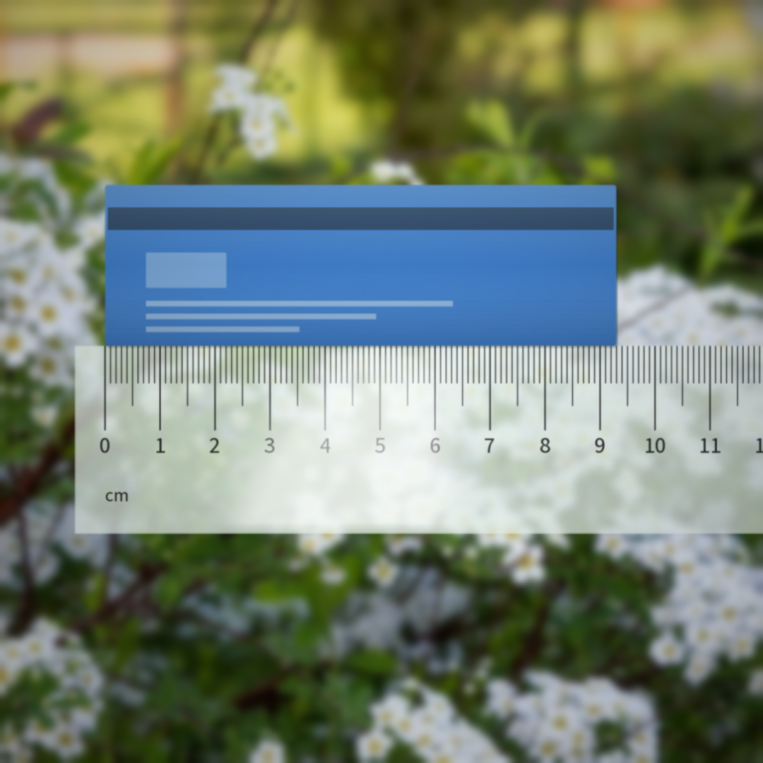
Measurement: 9.3
